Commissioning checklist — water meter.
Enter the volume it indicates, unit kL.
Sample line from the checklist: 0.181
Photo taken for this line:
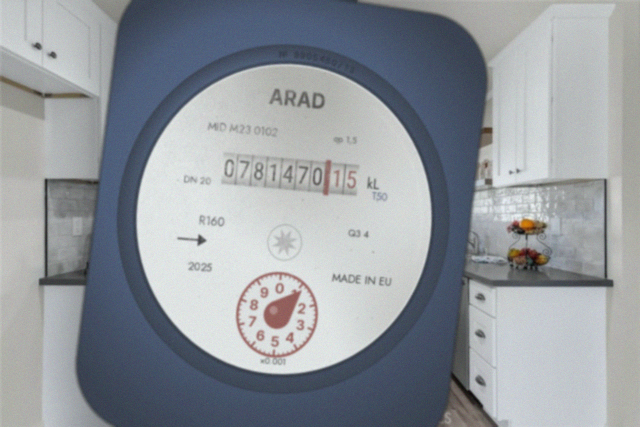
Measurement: 781470.151
